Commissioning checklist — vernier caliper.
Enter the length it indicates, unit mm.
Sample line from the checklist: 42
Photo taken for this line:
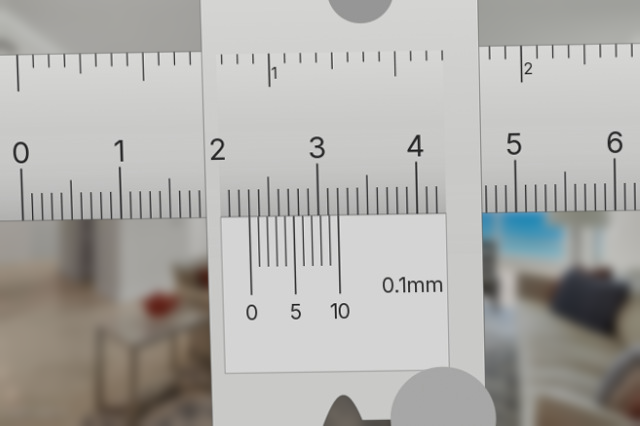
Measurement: 23.0
